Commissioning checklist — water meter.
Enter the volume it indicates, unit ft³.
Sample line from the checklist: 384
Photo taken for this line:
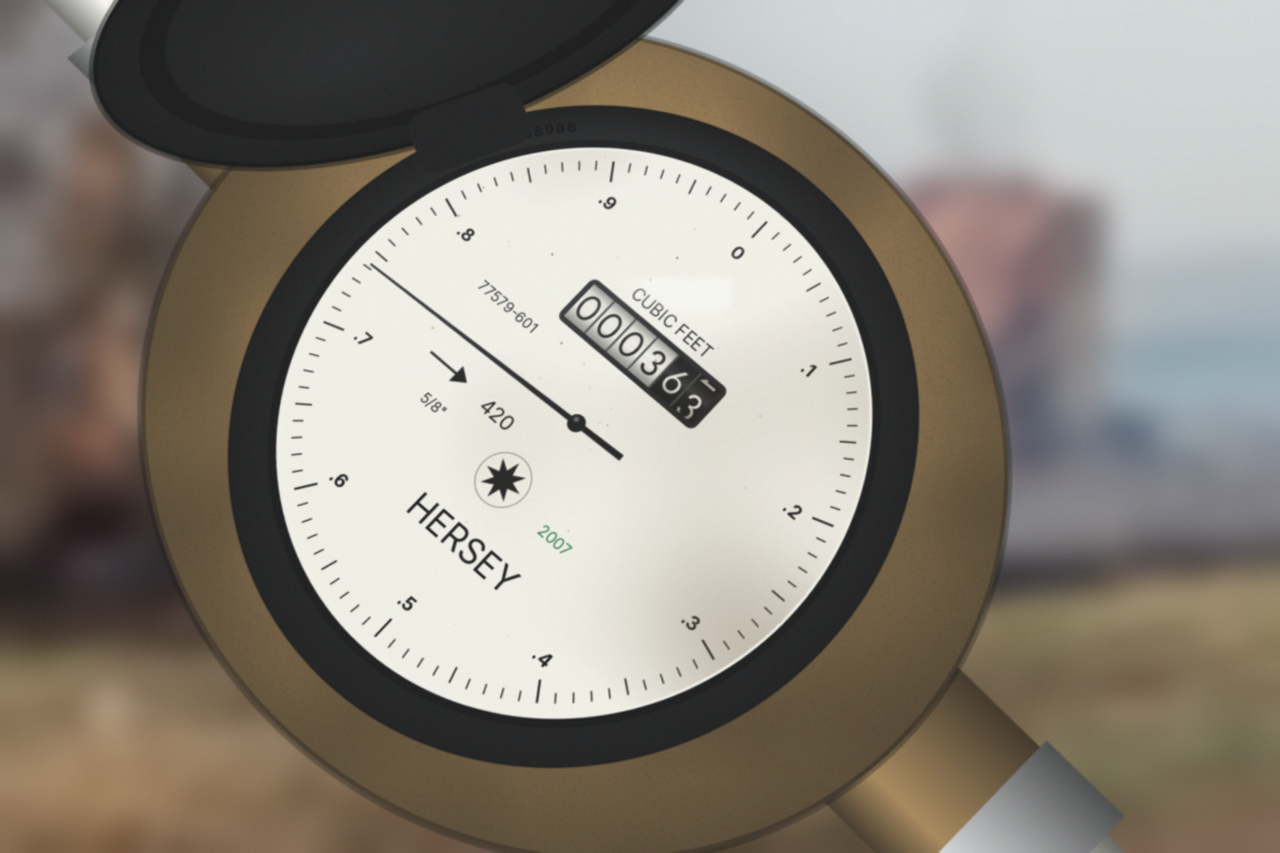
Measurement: 362.74
